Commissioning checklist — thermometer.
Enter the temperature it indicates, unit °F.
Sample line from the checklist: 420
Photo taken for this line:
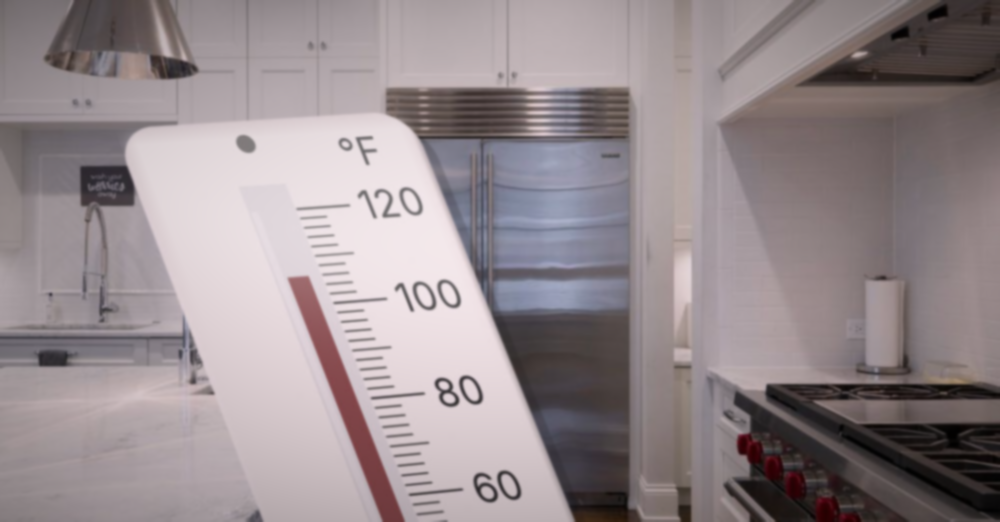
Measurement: 106
